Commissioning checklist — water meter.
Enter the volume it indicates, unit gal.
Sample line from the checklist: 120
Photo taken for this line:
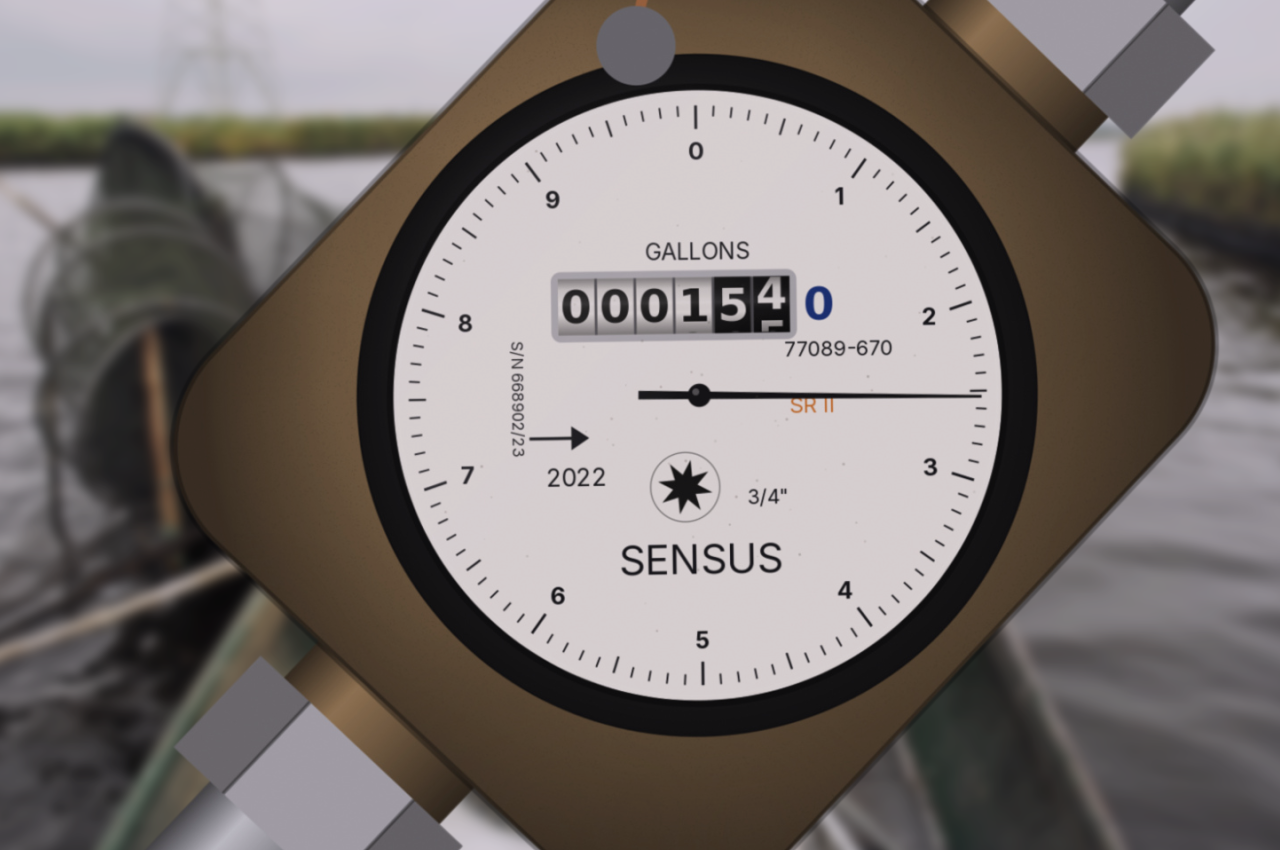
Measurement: 1542.5
